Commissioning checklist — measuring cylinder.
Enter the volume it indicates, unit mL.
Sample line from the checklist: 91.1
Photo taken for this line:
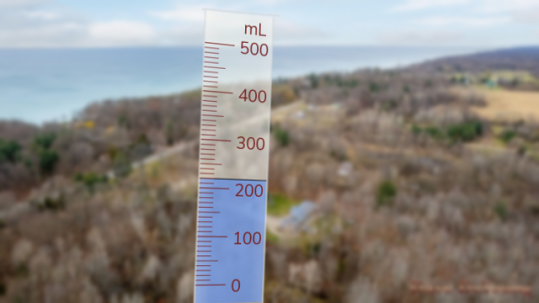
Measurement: 220
